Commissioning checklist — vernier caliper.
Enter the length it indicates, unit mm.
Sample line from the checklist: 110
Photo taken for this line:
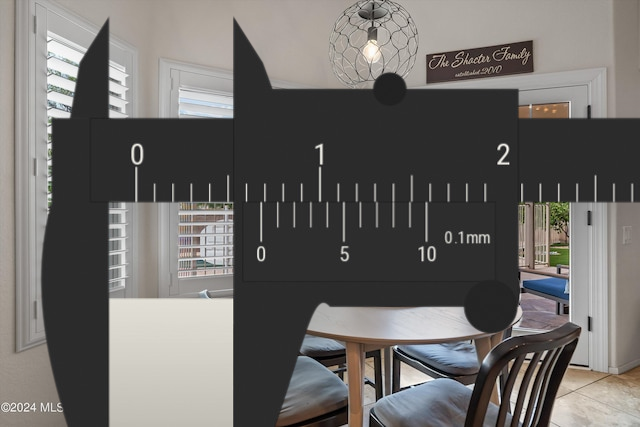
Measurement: 6.8
